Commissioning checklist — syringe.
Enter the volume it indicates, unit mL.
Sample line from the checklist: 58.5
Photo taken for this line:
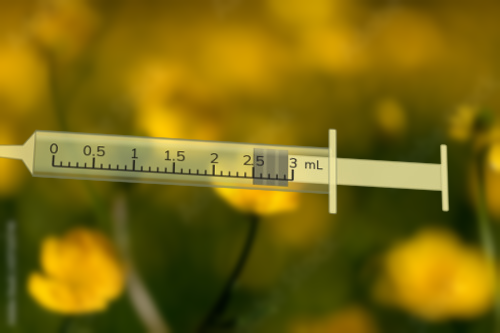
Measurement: 2.5
